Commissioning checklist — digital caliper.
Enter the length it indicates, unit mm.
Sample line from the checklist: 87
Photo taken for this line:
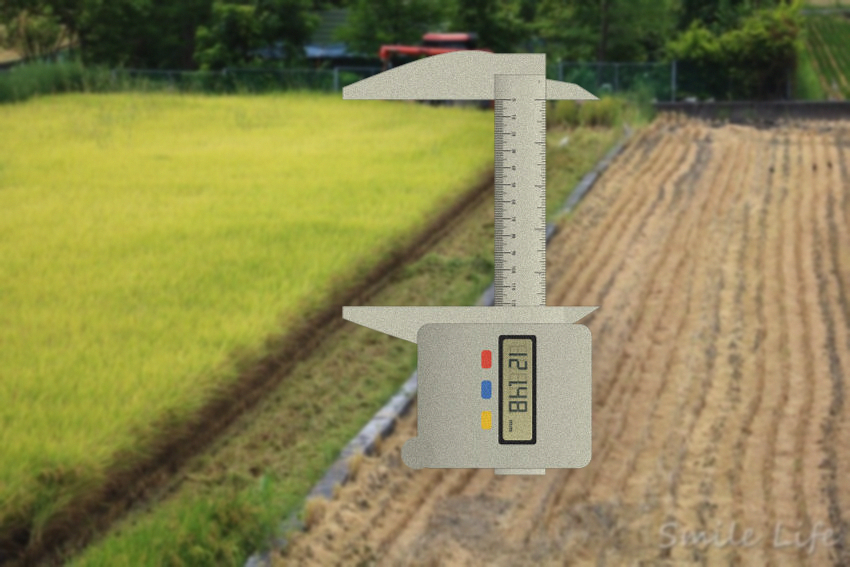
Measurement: 121.48
